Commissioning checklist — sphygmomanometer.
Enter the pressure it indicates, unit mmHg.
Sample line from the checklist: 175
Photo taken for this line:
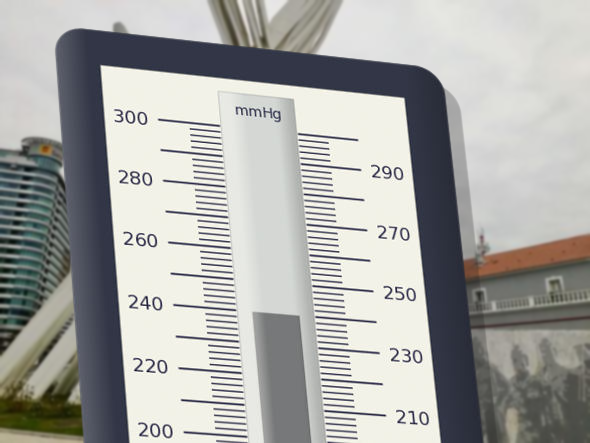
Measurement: 240
